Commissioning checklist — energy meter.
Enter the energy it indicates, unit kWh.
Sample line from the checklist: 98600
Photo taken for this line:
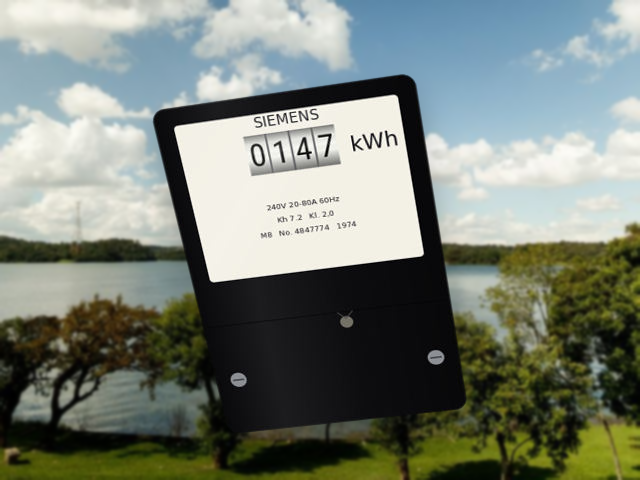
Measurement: 147
